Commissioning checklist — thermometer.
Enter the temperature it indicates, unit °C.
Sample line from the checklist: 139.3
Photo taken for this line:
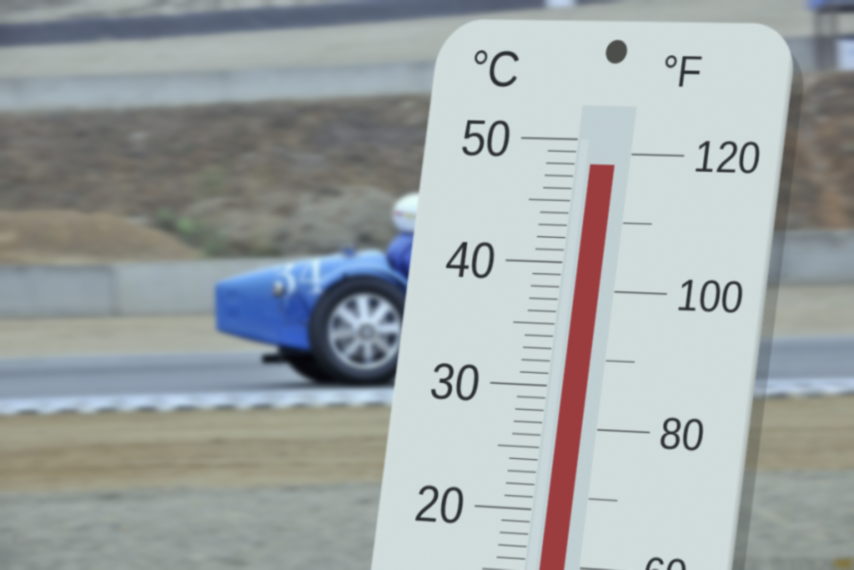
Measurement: 48
